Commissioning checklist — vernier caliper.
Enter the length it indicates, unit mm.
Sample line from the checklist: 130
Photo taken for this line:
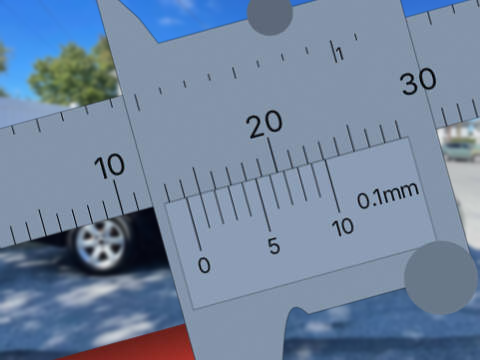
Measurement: 14.1
